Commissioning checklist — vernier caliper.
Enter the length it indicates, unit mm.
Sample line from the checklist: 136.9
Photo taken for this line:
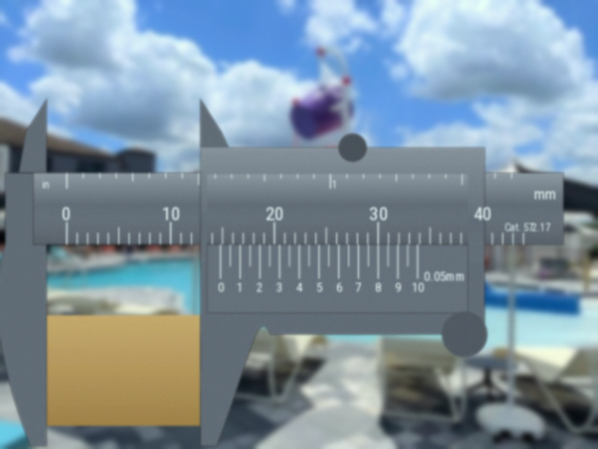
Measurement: 14.8
